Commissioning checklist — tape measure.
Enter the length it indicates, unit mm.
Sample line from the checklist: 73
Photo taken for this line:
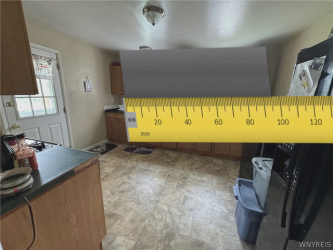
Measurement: 95
